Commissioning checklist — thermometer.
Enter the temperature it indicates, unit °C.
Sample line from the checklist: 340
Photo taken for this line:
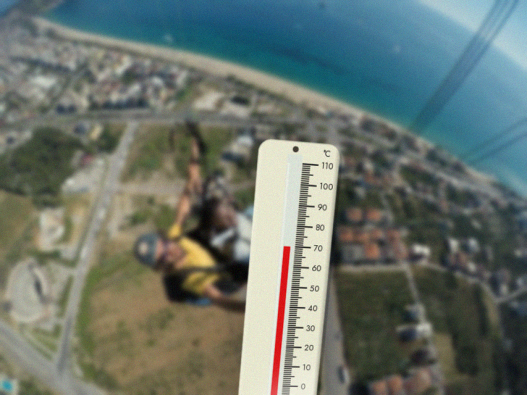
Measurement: 70
